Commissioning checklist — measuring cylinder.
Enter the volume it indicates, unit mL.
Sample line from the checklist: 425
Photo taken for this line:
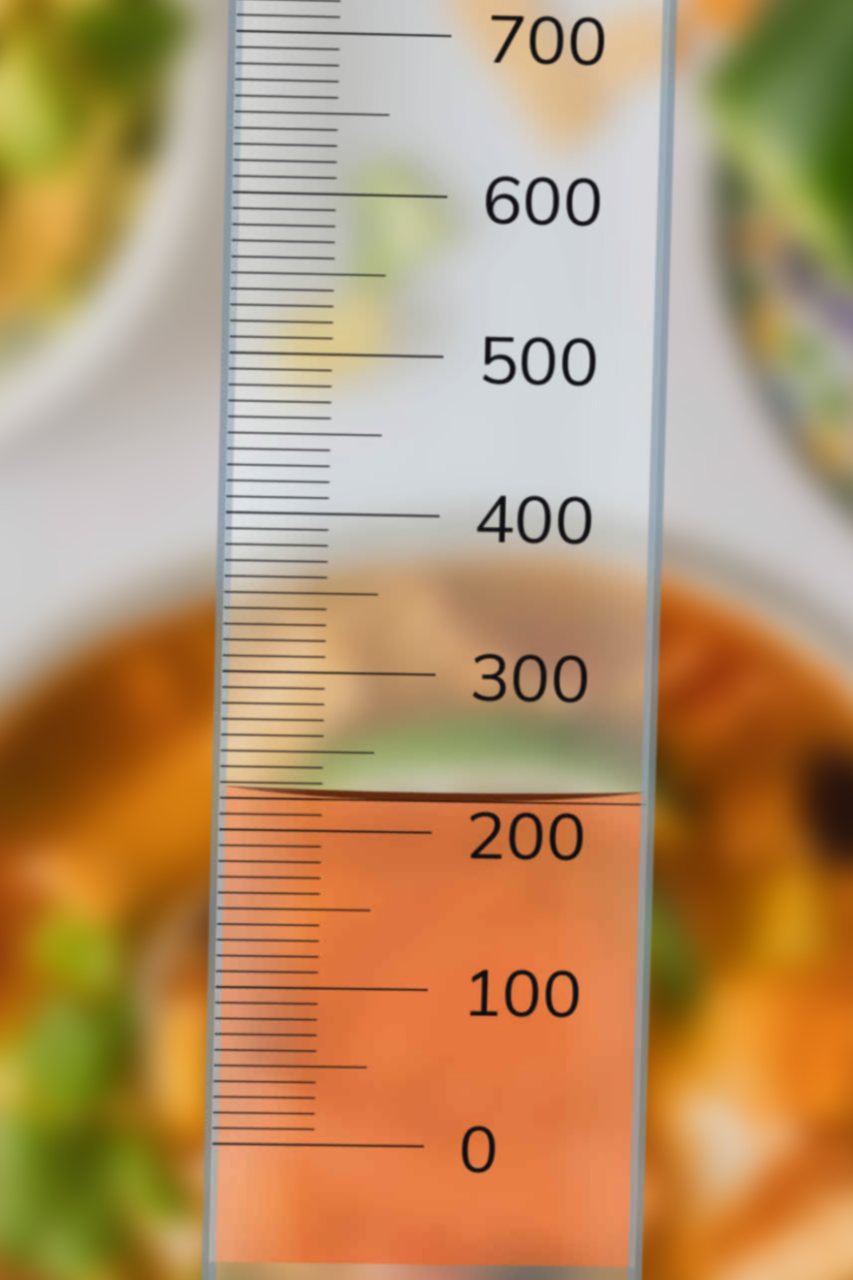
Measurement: 220
